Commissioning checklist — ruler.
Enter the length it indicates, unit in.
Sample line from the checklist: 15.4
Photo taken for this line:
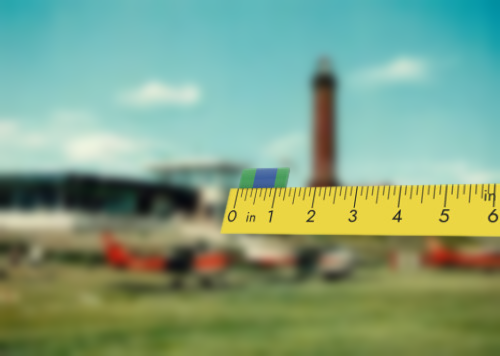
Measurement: 1.25
